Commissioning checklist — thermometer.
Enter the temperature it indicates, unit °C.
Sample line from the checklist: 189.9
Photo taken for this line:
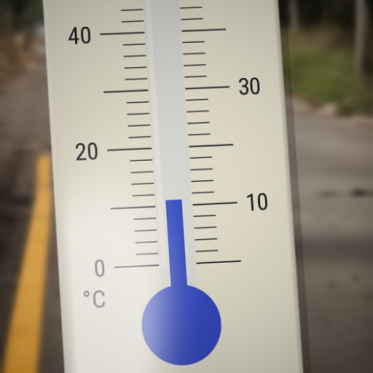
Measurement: 11
